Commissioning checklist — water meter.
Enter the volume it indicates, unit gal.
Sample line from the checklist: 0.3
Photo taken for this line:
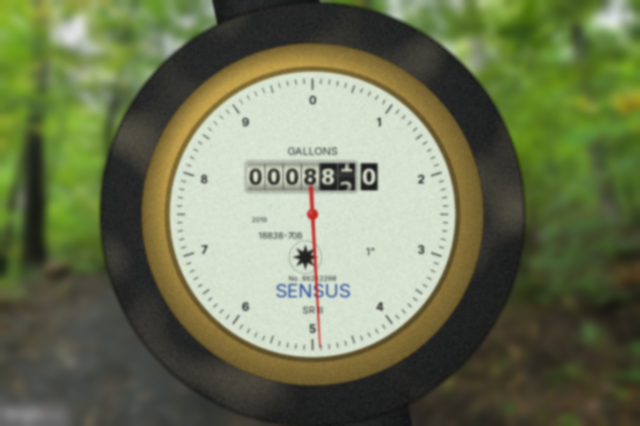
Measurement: 8814.9
